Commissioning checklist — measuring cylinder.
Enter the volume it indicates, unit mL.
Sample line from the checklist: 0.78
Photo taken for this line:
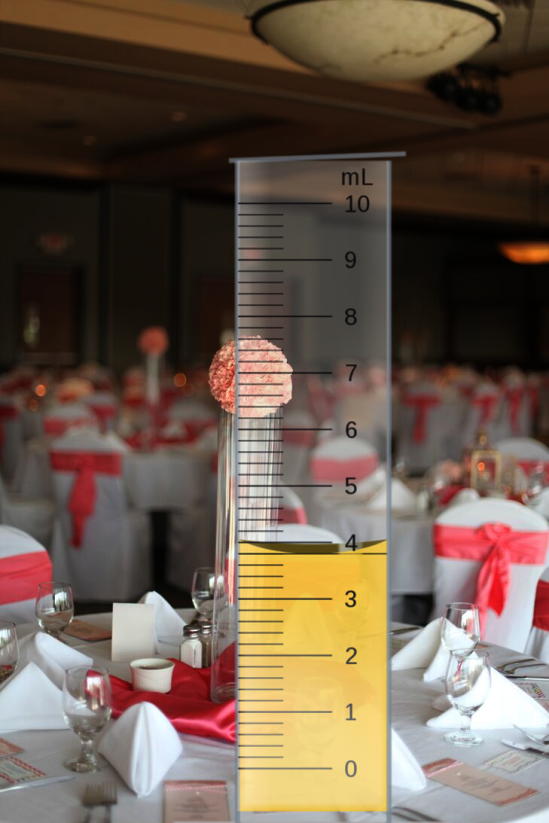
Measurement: 3.8
